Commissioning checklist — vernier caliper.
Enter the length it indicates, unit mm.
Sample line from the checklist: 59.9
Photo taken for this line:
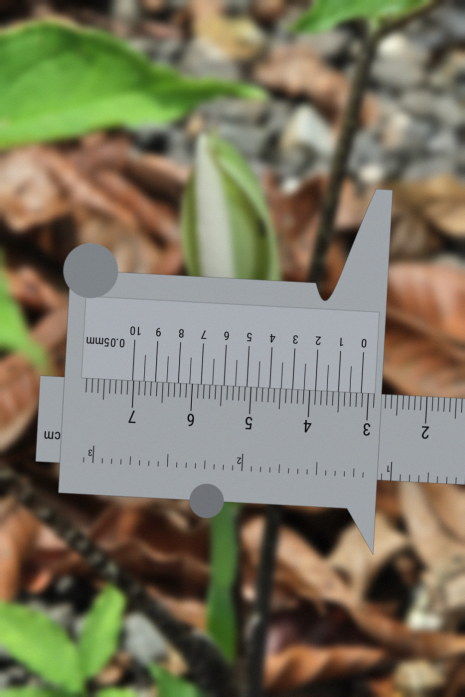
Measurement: 31.2
